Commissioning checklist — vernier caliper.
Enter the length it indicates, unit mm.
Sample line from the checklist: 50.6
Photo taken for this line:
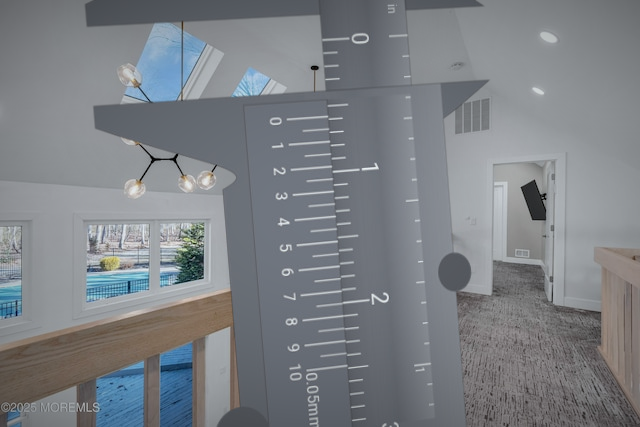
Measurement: 5.8
